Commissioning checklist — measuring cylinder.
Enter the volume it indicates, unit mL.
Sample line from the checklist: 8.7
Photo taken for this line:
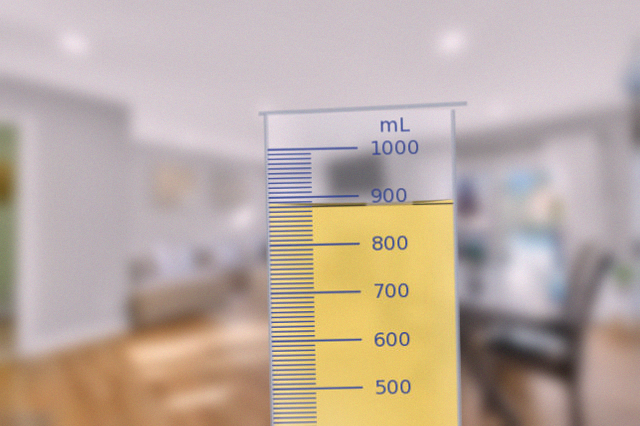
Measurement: 880
